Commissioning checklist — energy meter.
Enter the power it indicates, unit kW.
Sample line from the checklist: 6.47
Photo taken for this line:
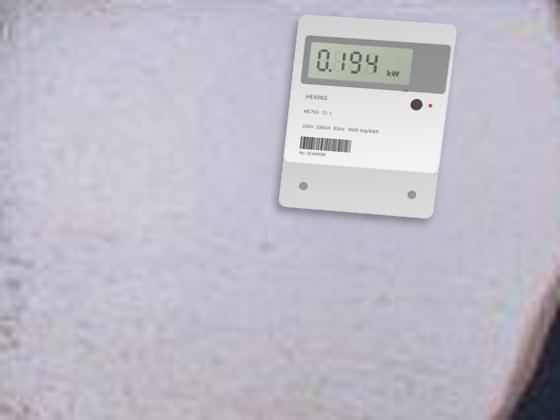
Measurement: 0.194
